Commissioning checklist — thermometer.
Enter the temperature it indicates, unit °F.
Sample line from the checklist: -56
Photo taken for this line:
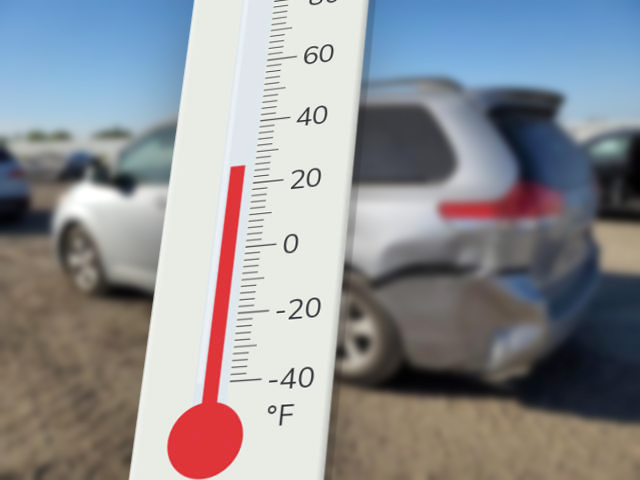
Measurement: 26
